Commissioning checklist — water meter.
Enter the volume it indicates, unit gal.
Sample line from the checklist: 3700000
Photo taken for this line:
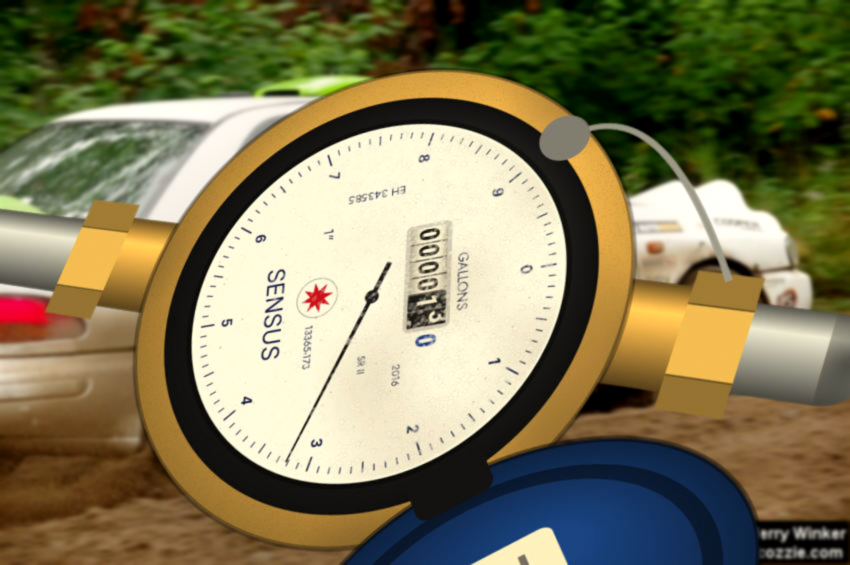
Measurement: 133.2
